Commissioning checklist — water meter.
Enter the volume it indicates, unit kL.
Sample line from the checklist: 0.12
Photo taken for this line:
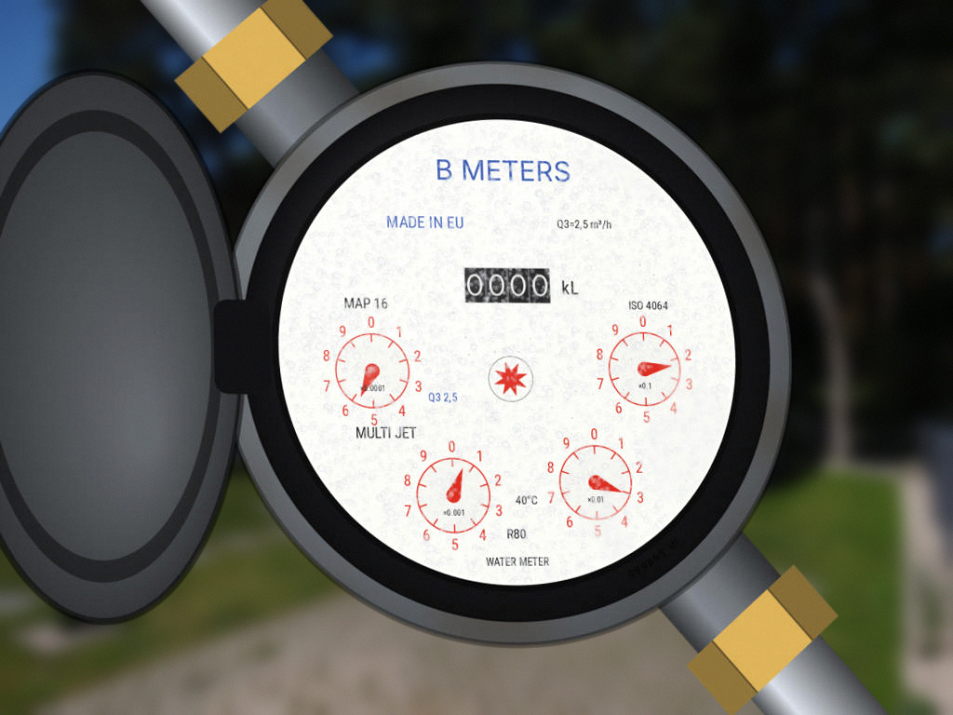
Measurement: 0.2305
